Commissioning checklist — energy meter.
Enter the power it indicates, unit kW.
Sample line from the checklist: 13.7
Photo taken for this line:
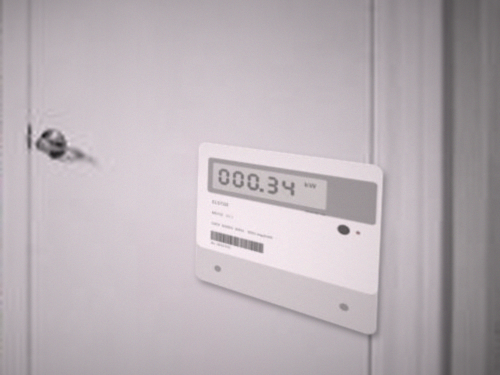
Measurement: 0.34
